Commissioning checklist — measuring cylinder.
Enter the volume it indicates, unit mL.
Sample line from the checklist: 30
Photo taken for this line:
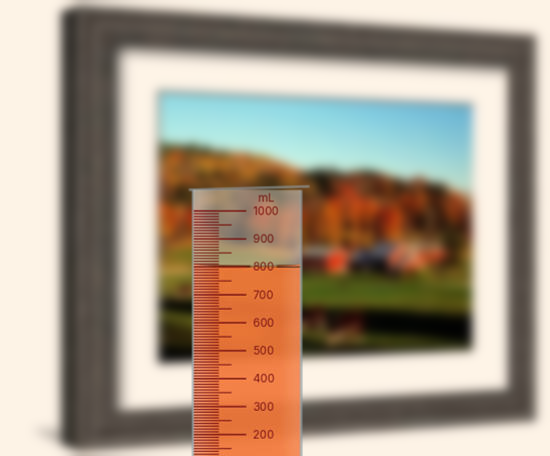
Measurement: 800
